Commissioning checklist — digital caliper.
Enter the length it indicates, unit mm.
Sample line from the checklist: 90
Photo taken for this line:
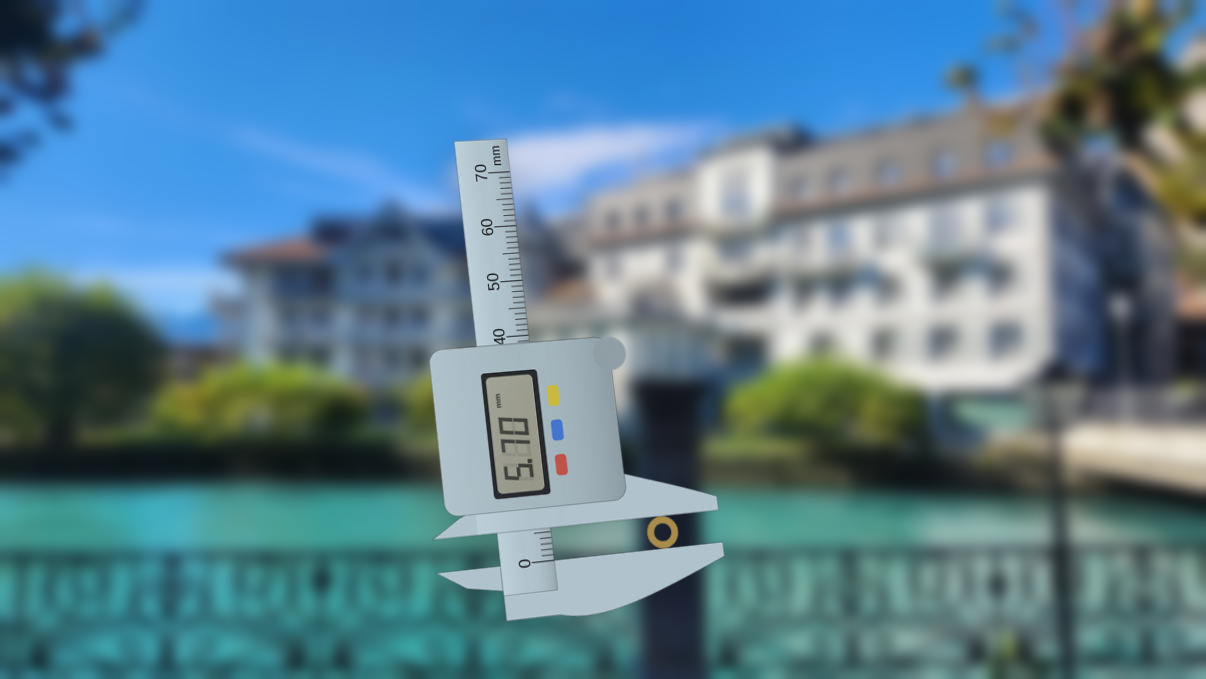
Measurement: 5.70
